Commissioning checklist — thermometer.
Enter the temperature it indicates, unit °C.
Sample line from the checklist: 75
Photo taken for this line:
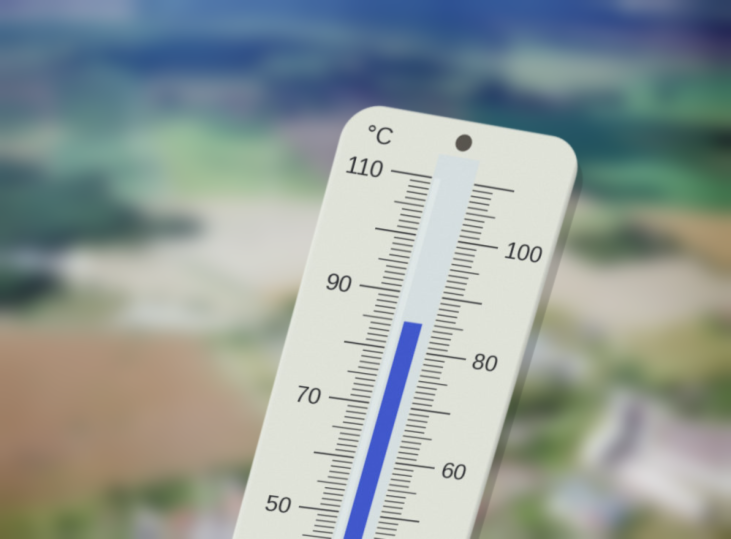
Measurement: 85
